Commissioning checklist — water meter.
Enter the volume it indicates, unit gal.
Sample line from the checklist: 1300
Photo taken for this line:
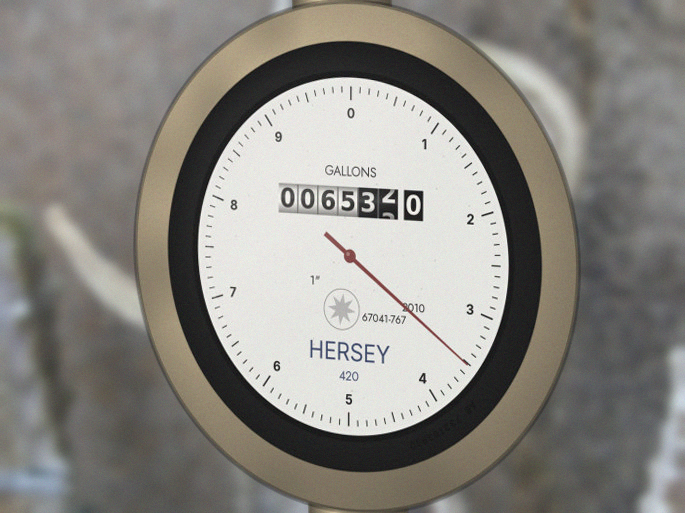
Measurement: 65323.5
